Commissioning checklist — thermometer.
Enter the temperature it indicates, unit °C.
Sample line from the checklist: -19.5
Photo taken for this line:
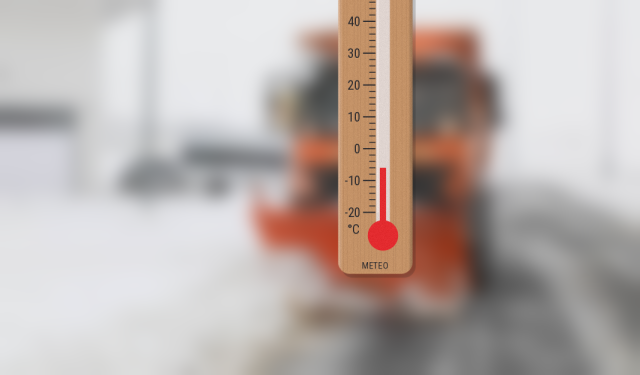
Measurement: -6
